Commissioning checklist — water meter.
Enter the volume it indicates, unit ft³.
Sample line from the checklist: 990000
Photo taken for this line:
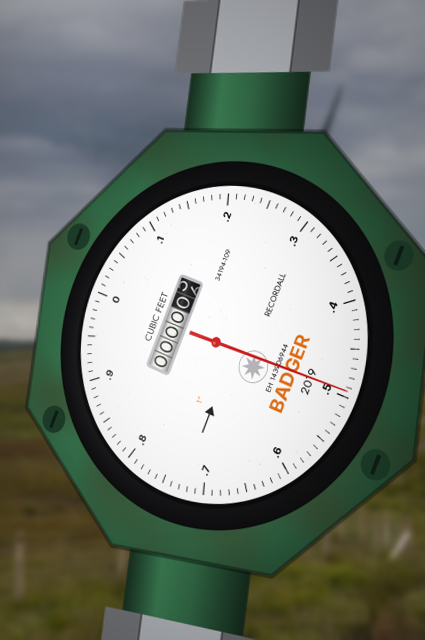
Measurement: 5.49
